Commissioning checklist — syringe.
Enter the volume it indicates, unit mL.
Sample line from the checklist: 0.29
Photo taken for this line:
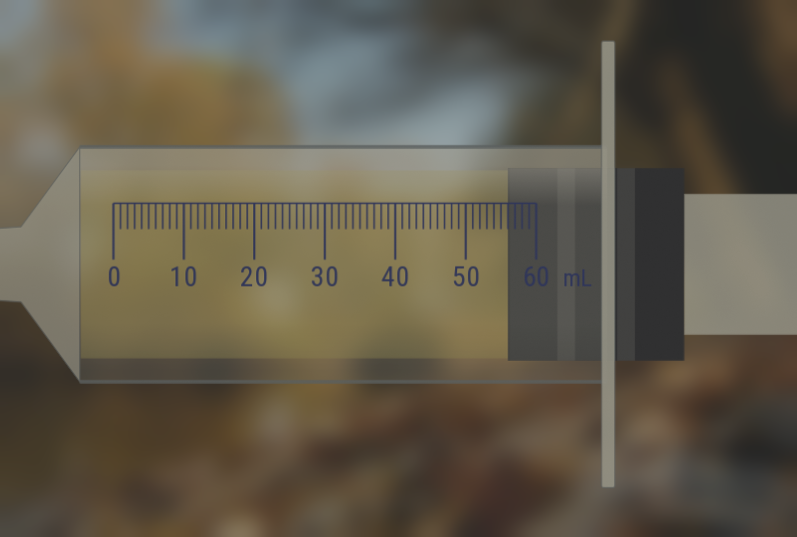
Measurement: 56
